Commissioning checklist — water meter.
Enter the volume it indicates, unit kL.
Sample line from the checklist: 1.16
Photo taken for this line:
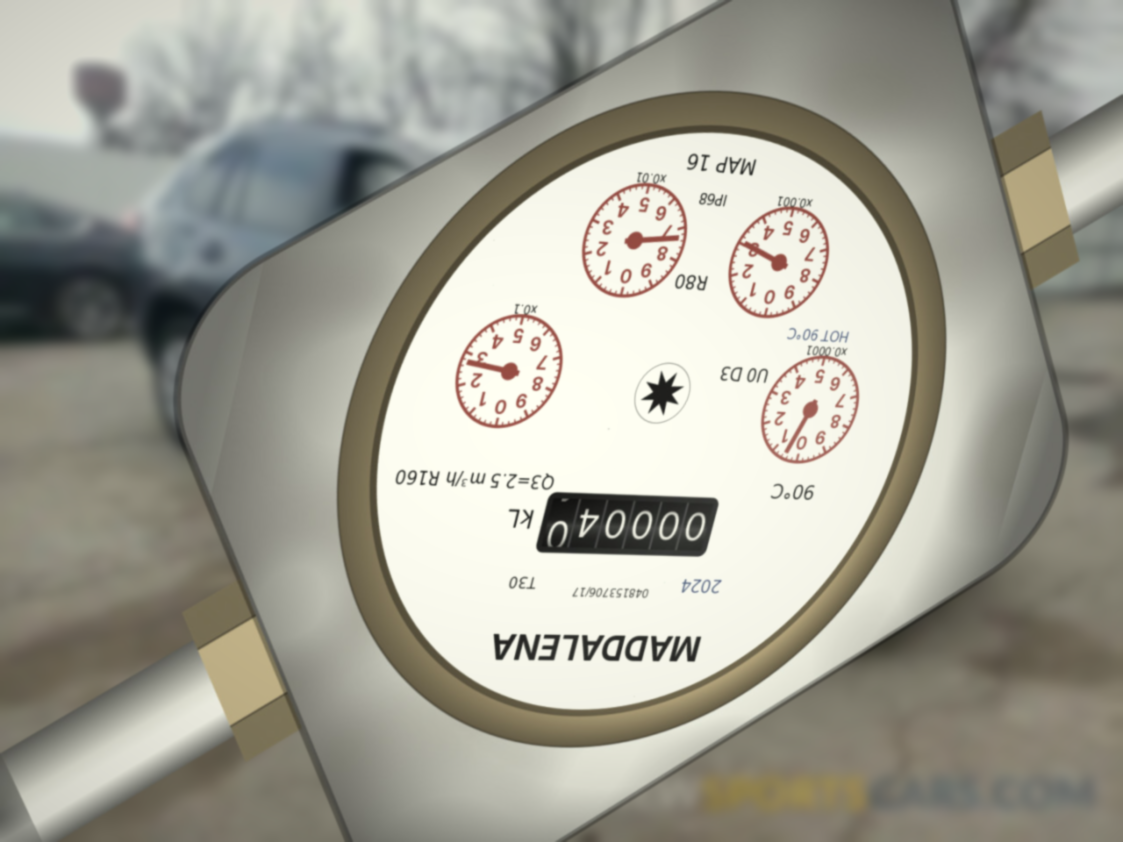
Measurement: 40.2730
